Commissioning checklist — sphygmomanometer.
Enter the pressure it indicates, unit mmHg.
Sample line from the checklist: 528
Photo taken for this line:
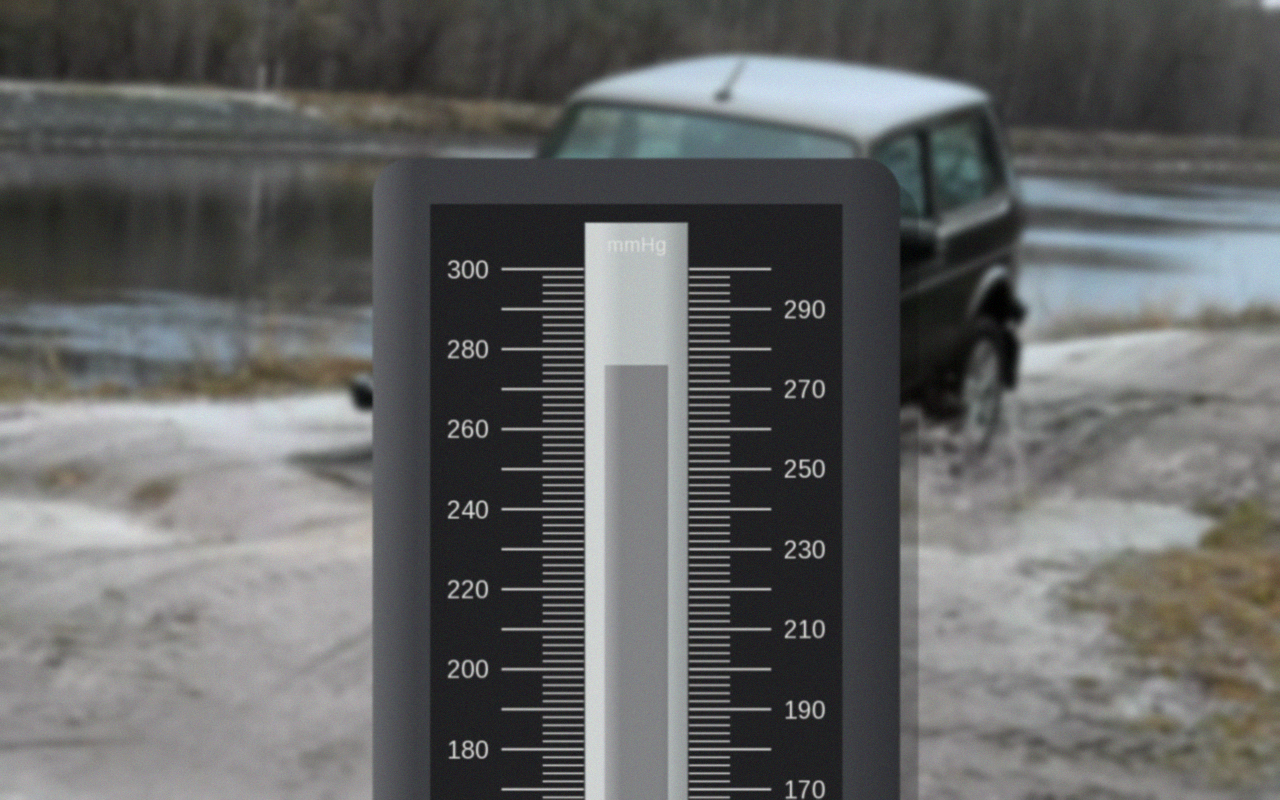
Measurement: 276
